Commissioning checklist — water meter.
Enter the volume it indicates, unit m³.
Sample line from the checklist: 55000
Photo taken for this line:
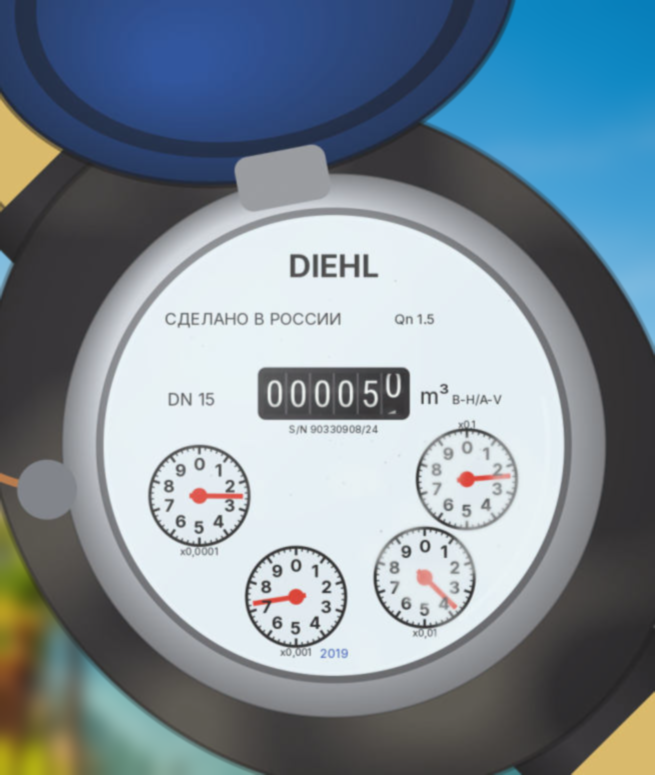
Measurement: 50.2372
